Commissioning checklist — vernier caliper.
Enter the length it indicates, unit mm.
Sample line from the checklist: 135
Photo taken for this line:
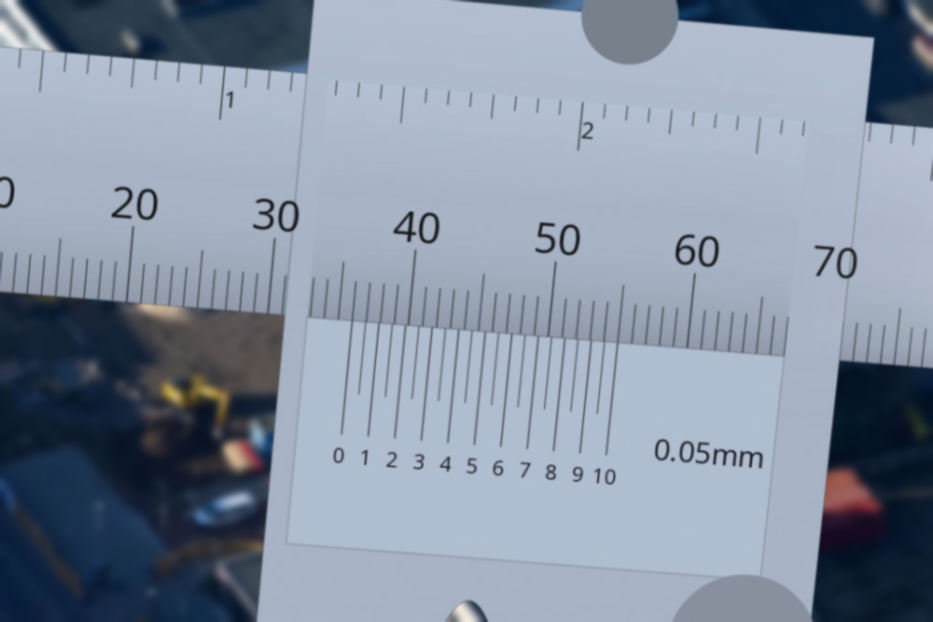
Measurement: 36.0
